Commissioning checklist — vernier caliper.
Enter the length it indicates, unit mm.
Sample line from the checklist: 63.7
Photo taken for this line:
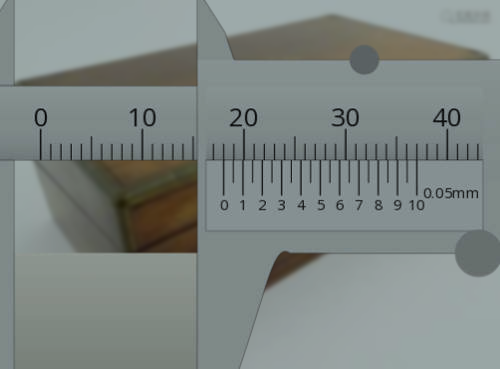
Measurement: 18.0
